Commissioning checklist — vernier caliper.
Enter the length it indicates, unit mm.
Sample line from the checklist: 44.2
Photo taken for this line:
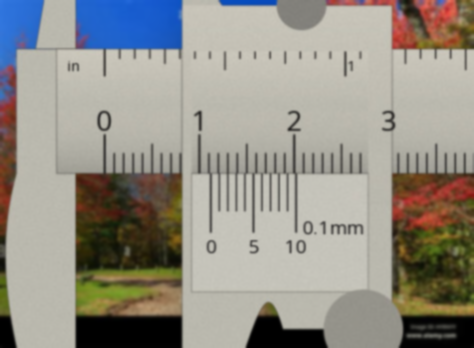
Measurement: 11.2
